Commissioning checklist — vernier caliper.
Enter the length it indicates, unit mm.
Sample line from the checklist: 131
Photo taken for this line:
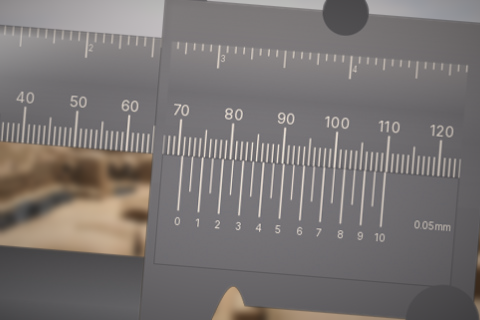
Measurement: 70.8
